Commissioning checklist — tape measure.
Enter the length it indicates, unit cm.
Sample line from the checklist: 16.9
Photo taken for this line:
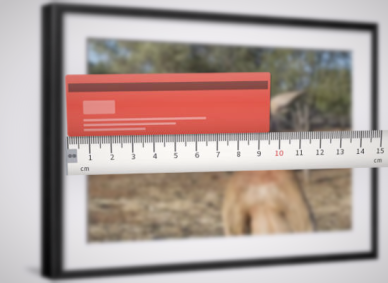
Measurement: 9.5
